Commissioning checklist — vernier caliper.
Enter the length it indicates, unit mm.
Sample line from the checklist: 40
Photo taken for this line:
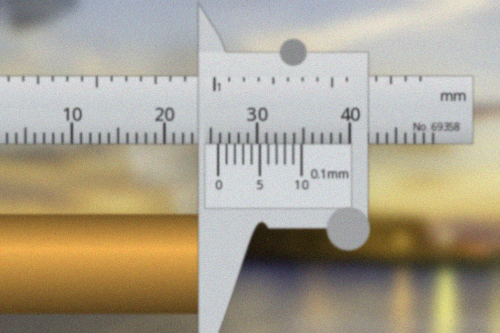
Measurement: 25.8
